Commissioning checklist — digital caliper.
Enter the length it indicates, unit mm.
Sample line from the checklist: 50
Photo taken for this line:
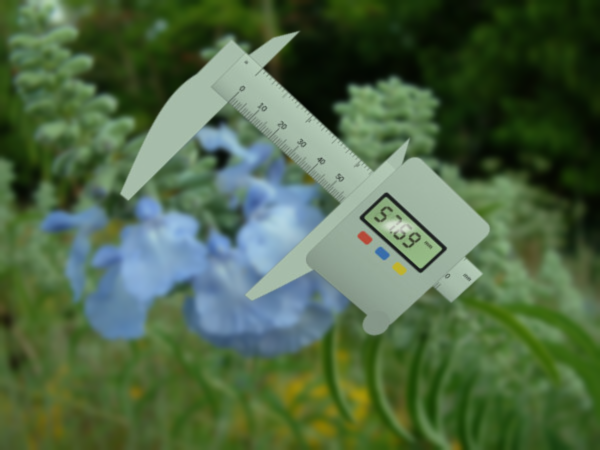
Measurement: 57.69
